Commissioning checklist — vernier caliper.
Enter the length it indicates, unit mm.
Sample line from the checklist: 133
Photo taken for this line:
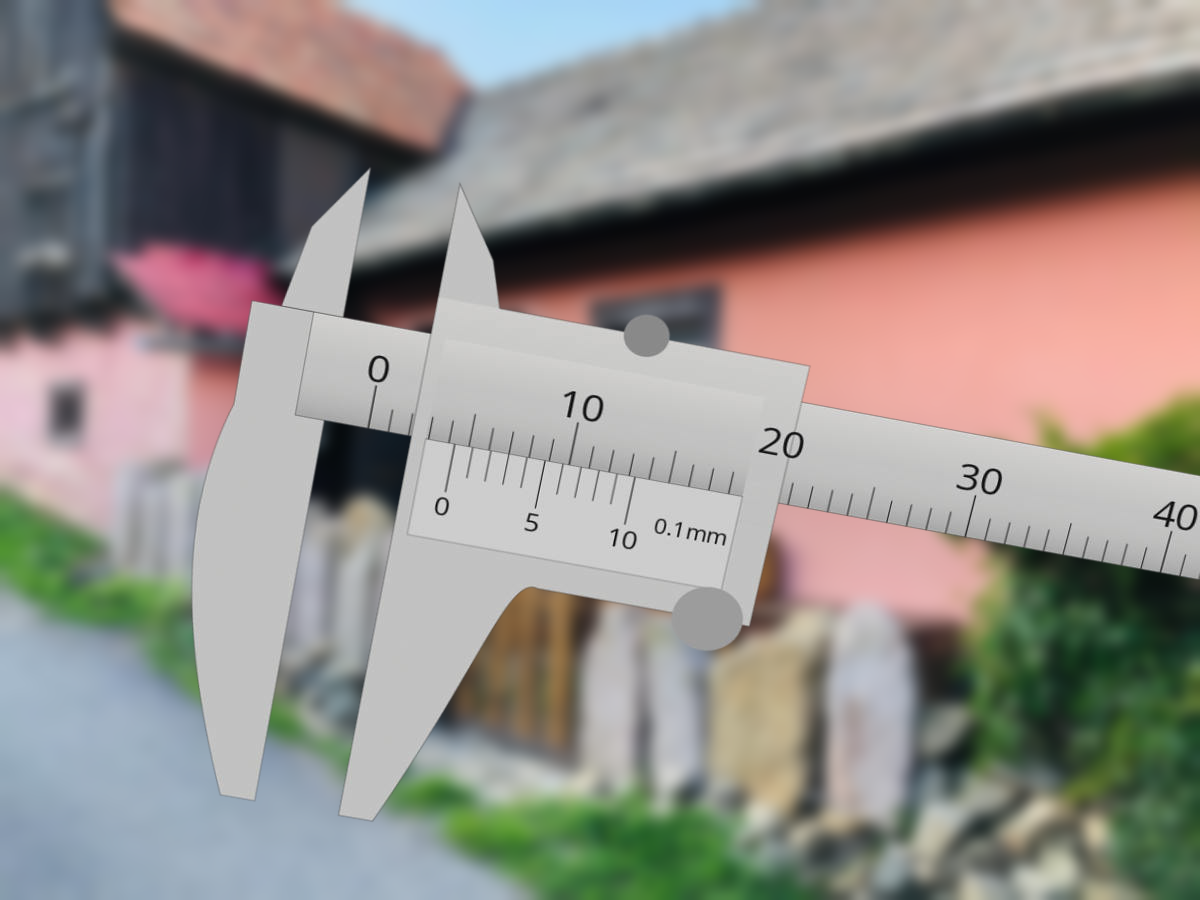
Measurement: 4.3
